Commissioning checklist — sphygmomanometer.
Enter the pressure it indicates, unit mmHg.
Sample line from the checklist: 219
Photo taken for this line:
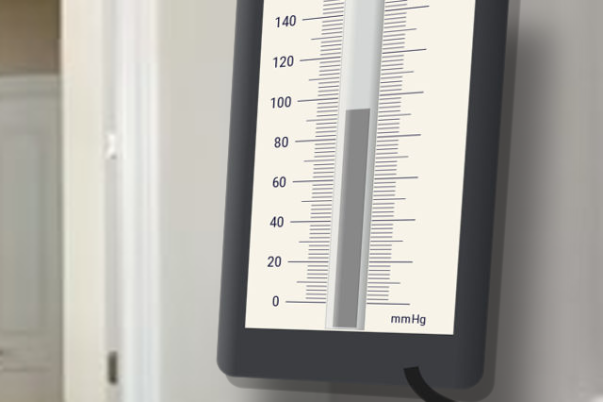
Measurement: 94
